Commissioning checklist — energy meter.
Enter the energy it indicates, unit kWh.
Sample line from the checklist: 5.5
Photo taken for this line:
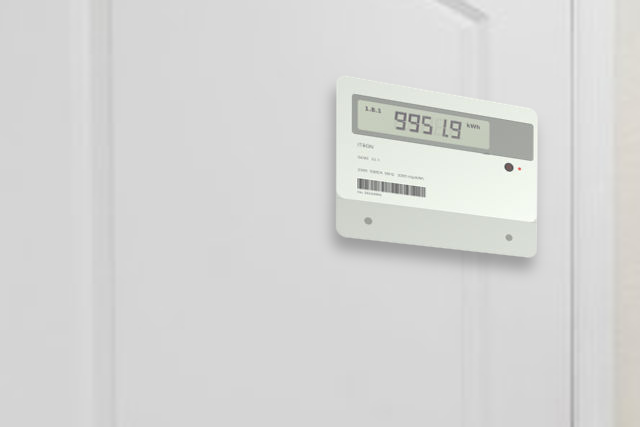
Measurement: 9951.9
